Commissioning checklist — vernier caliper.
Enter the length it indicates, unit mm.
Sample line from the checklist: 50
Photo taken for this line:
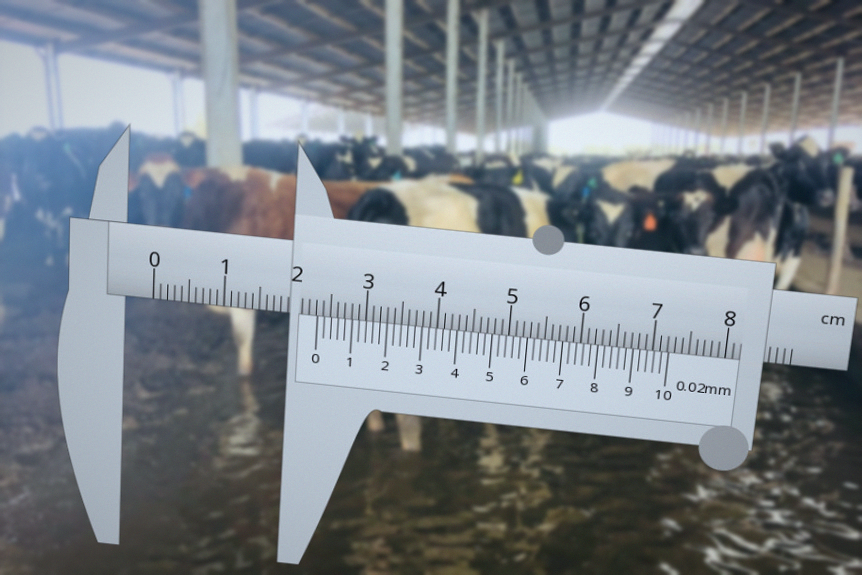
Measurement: 23.2
